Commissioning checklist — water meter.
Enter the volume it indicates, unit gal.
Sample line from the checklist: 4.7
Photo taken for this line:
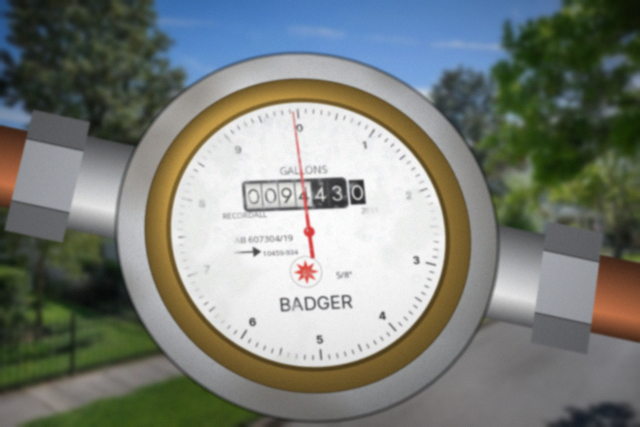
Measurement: 94429.9
